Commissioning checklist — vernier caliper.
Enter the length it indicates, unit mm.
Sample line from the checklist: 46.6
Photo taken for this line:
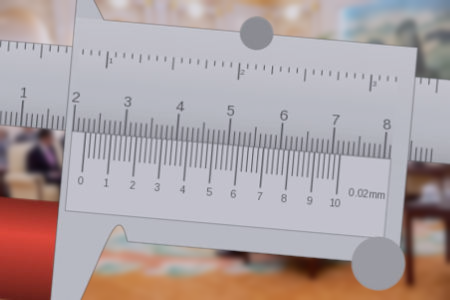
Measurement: 22.5
